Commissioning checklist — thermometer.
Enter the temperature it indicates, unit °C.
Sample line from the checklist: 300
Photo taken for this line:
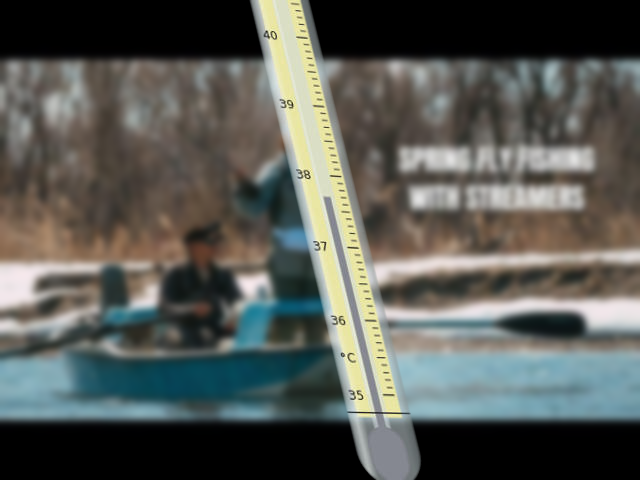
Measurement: 37.7
